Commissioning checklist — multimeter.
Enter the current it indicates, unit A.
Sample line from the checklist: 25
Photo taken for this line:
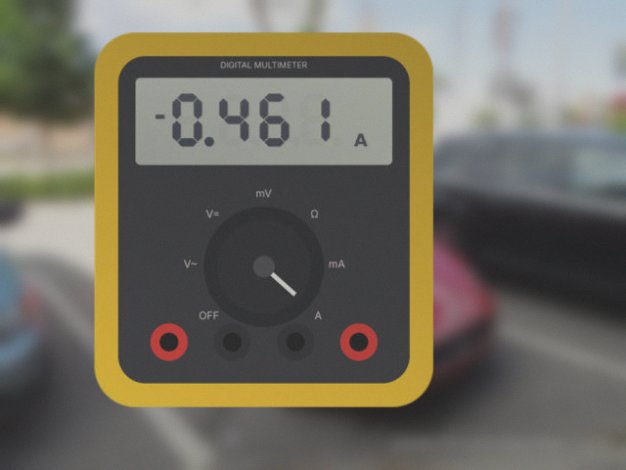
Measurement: -0.461
